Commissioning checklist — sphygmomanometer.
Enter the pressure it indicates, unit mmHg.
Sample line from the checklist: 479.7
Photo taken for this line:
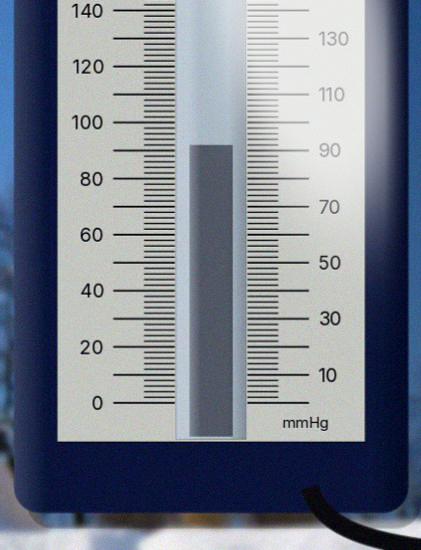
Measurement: 92
